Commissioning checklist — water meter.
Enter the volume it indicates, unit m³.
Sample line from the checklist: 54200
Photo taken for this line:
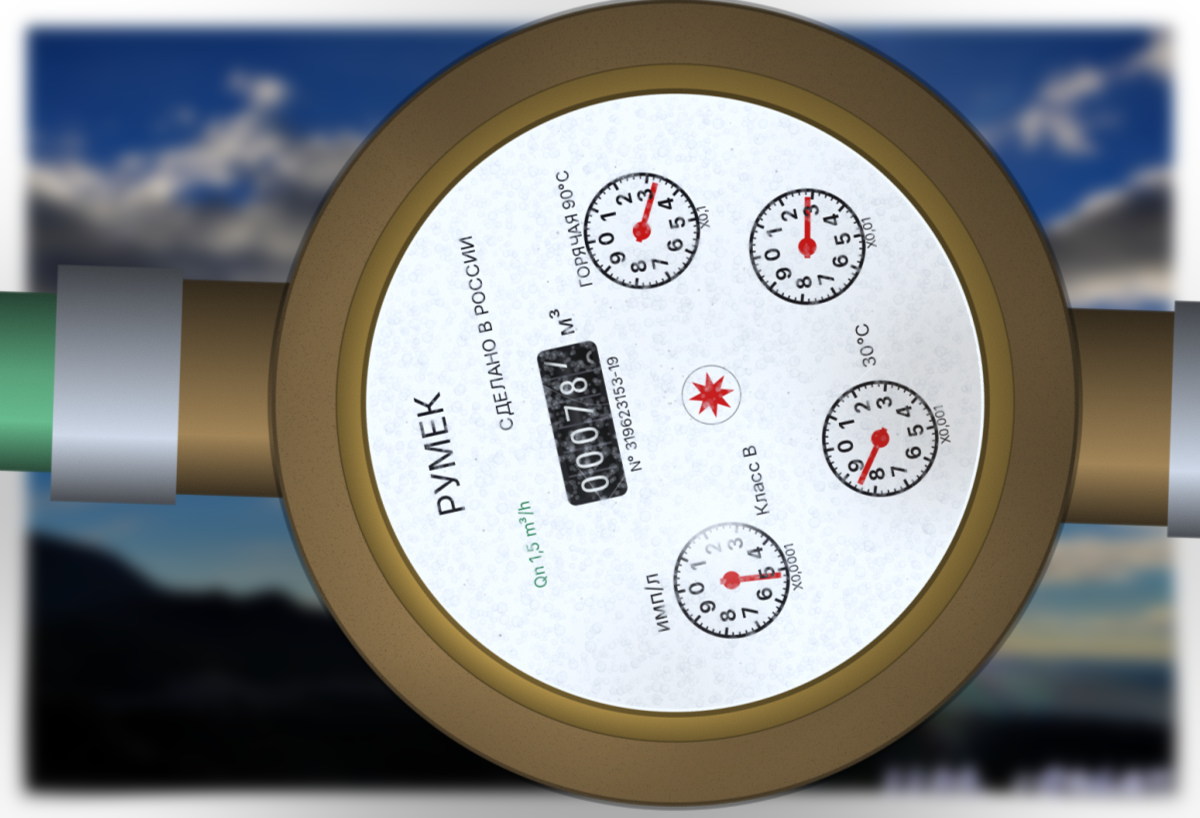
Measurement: 787.3285
